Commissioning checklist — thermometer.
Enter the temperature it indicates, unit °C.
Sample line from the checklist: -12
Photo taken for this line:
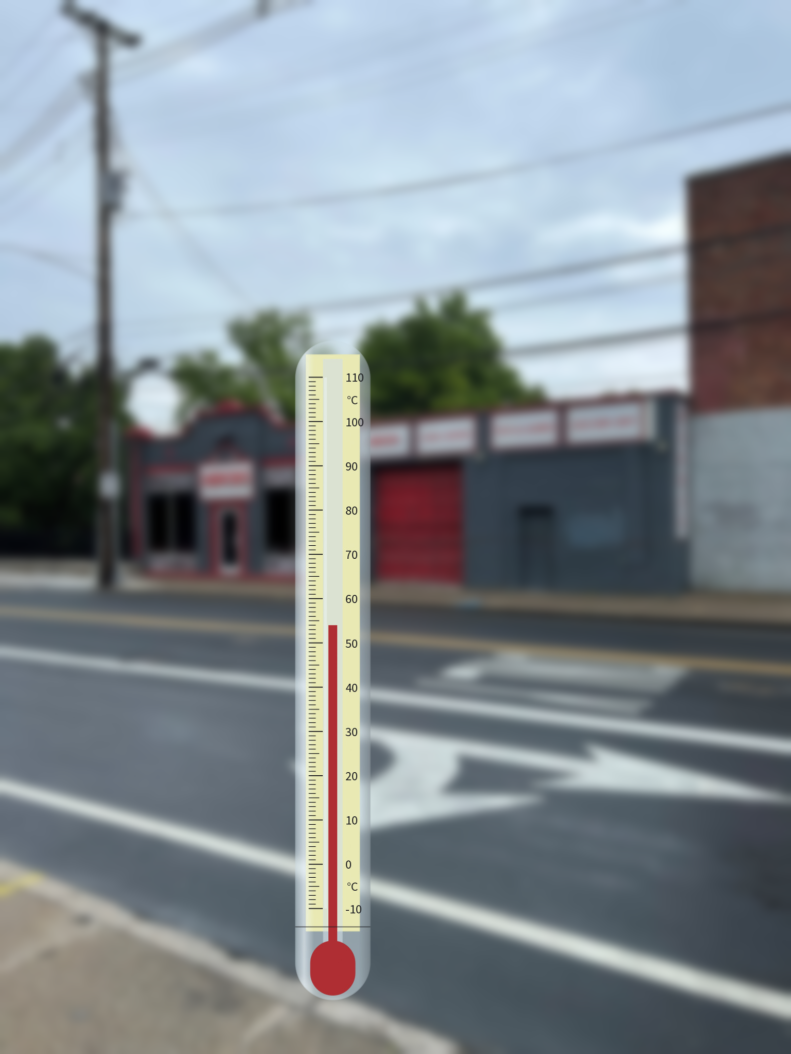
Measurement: 54
